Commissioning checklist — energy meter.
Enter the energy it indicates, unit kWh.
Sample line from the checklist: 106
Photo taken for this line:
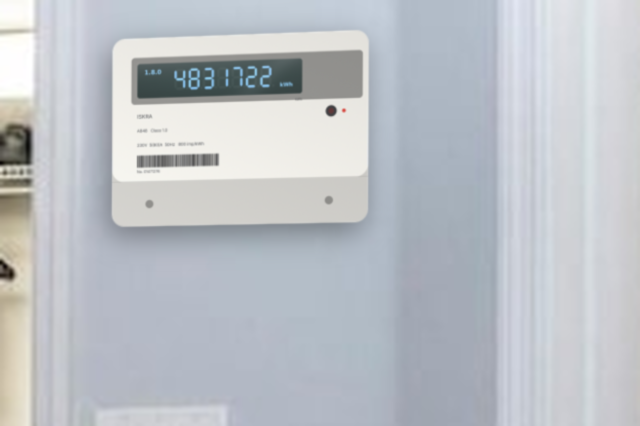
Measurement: 4831722
